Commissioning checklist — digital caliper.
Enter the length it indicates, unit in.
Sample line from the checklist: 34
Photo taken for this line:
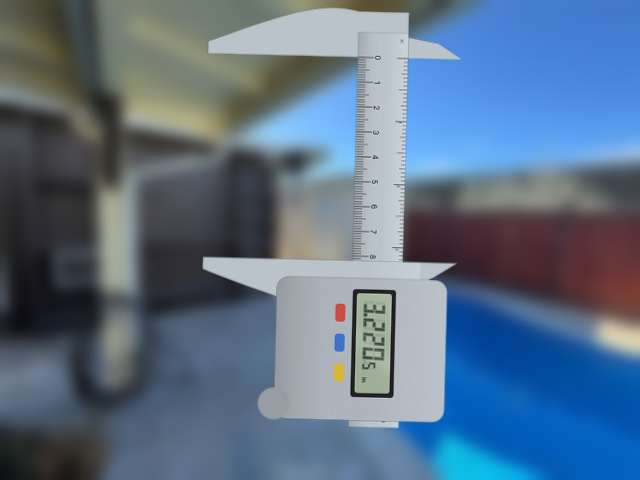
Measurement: 3.2205
